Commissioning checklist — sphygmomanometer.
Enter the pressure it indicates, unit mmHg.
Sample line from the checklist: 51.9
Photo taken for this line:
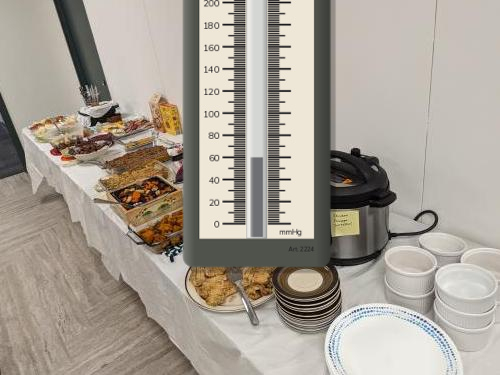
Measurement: 60
